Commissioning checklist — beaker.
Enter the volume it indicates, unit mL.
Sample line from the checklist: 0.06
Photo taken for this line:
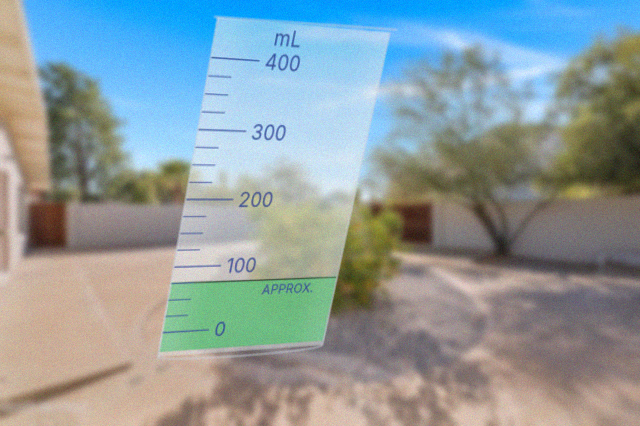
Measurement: 75
